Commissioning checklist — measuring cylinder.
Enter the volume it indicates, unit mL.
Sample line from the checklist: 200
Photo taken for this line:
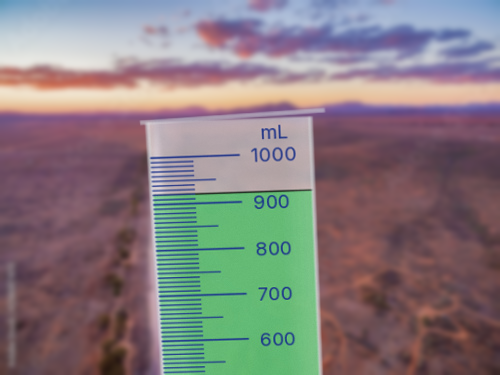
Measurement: 920
